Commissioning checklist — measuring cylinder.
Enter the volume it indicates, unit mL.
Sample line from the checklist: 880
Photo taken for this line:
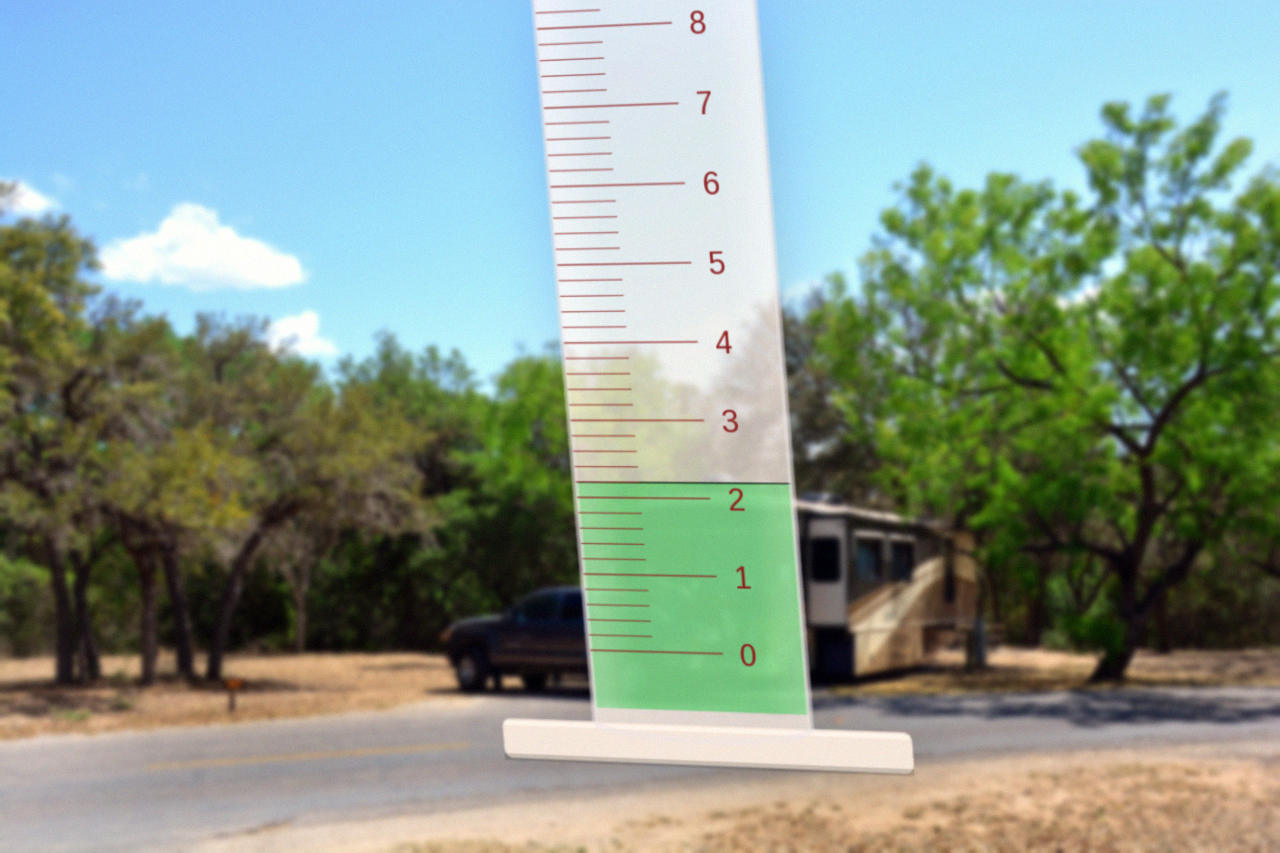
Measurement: 2.2
